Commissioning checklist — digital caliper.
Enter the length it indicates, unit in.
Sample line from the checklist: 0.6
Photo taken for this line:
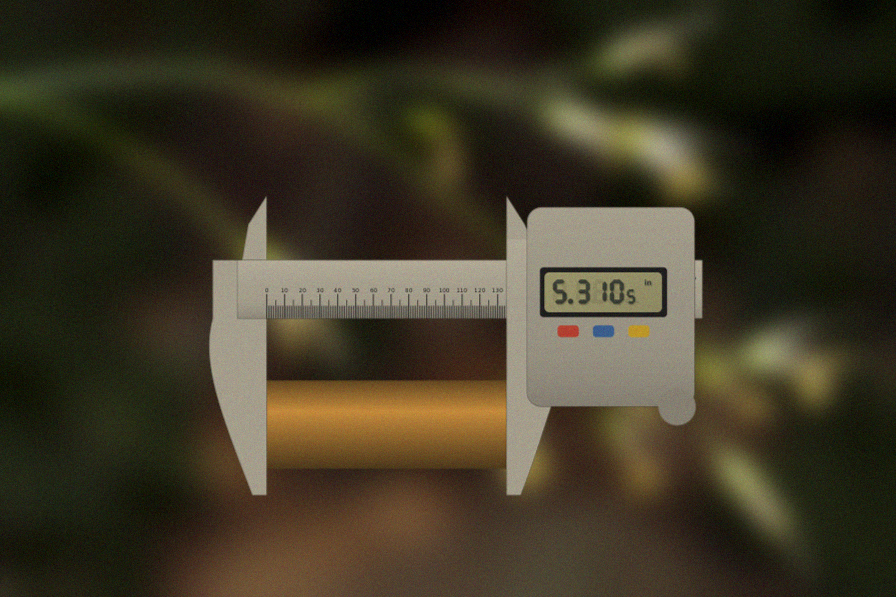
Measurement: 5.3105
